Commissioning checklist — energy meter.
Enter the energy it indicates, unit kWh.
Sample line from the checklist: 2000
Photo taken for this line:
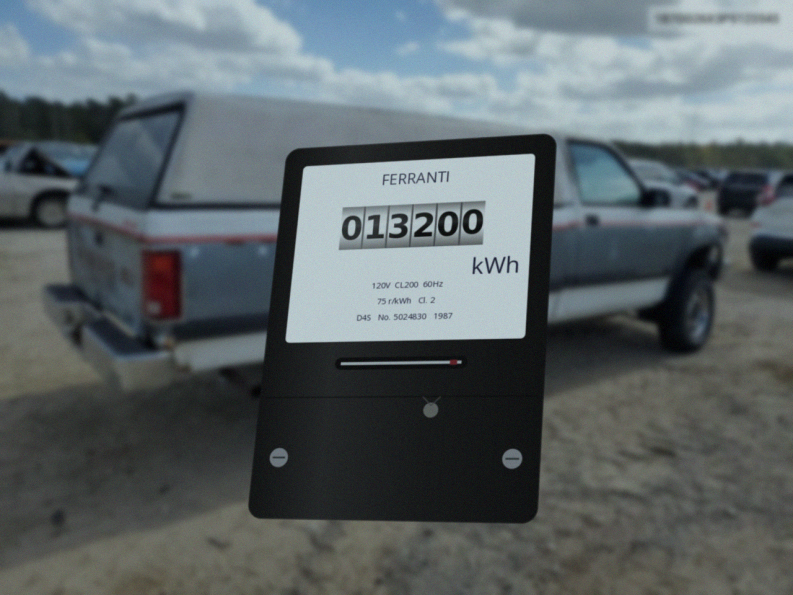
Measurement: 13200
